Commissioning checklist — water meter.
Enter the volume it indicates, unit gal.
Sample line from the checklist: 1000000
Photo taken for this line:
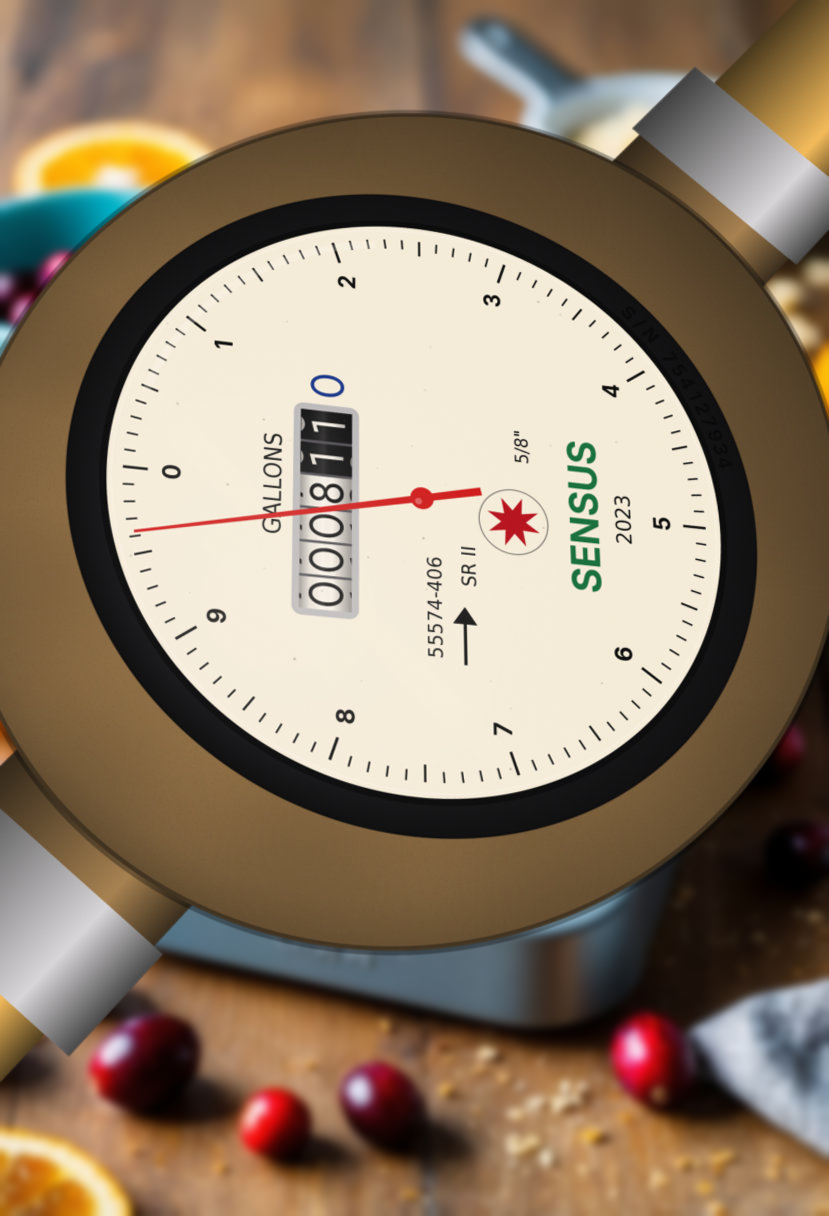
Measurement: 8109.6
